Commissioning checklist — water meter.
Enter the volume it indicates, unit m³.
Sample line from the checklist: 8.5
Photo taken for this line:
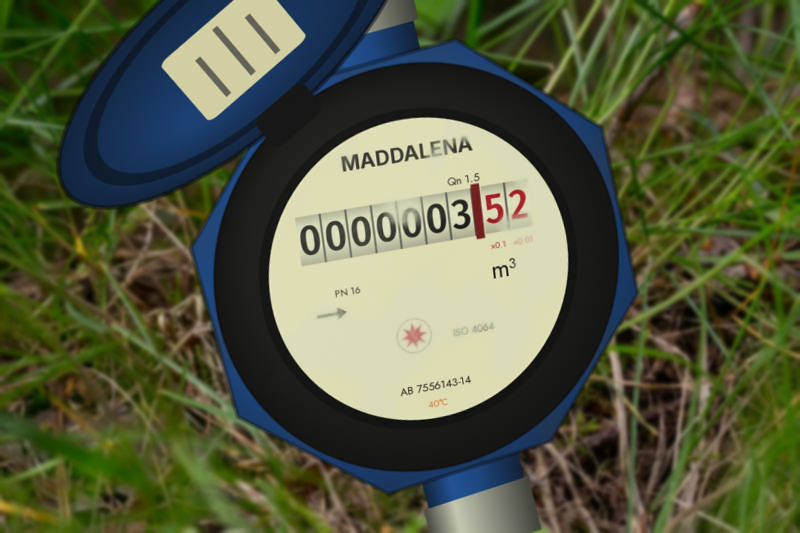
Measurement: 3.52
